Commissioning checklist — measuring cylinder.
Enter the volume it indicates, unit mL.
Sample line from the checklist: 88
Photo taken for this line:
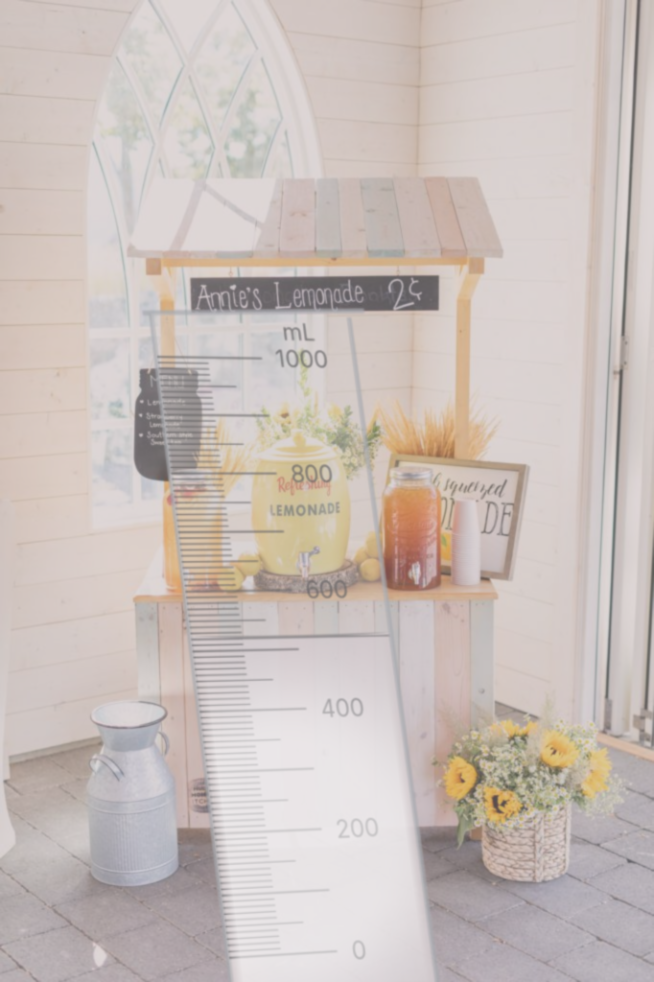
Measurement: 520
